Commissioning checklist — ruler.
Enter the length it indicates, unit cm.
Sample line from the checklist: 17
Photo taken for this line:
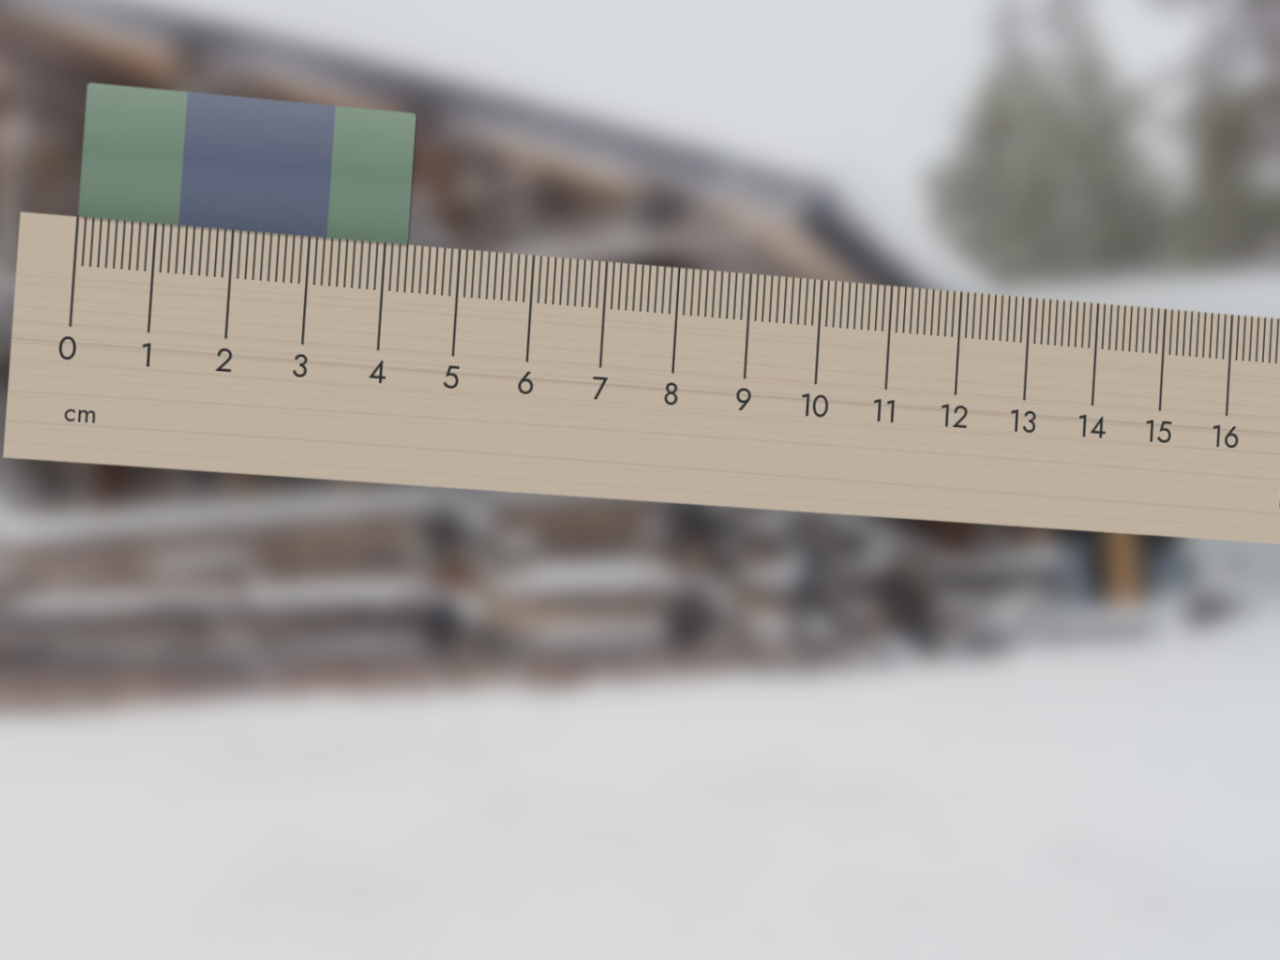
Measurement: 4.3
